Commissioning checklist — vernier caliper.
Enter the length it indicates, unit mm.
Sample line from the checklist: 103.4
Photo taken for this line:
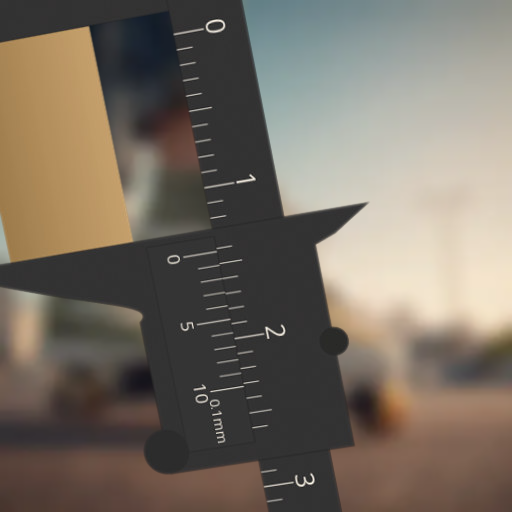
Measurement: 14.2
